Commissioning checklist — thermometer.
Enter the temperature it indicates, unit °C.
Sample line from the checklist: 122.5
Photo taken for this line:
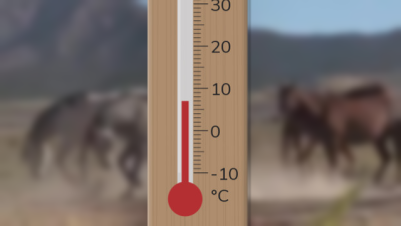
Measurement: 7
